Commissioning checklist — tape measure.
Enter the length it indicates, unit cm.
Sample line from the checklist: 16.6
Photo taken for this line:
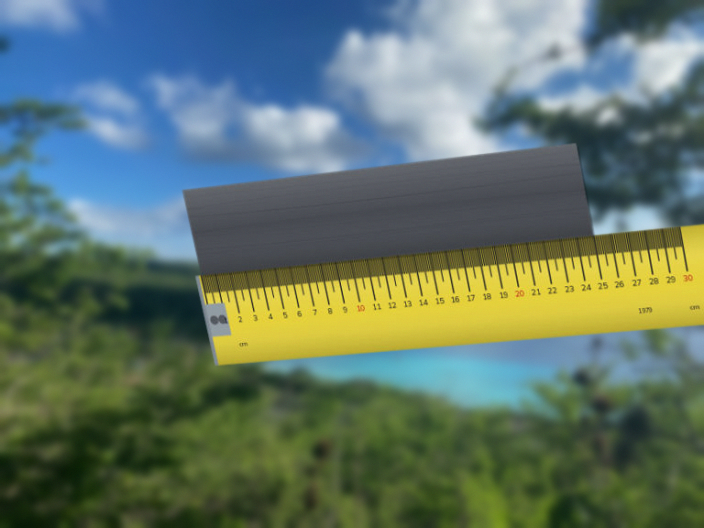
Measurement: 25
